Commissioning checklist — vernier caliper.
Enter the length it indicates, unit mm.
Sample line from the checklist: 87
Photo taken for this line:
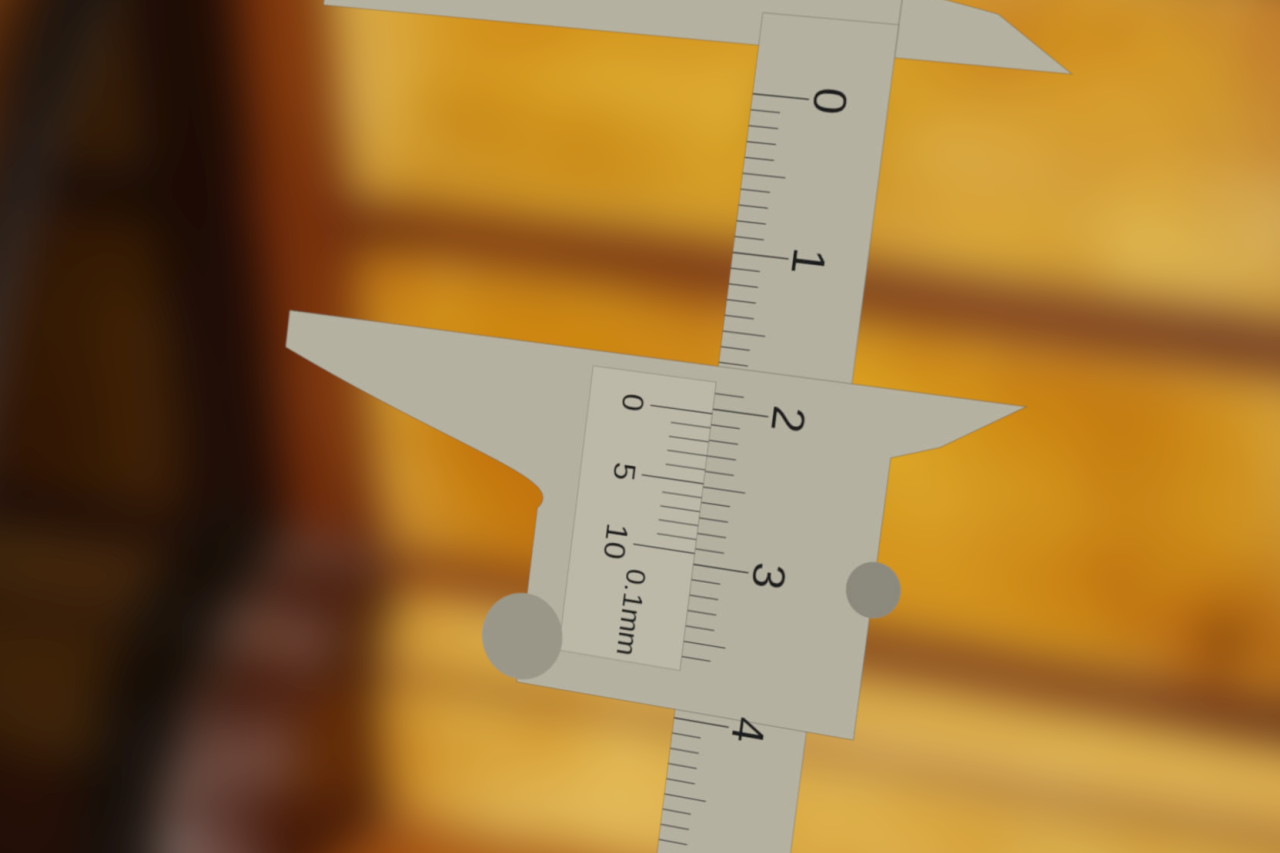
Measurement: 20.3
